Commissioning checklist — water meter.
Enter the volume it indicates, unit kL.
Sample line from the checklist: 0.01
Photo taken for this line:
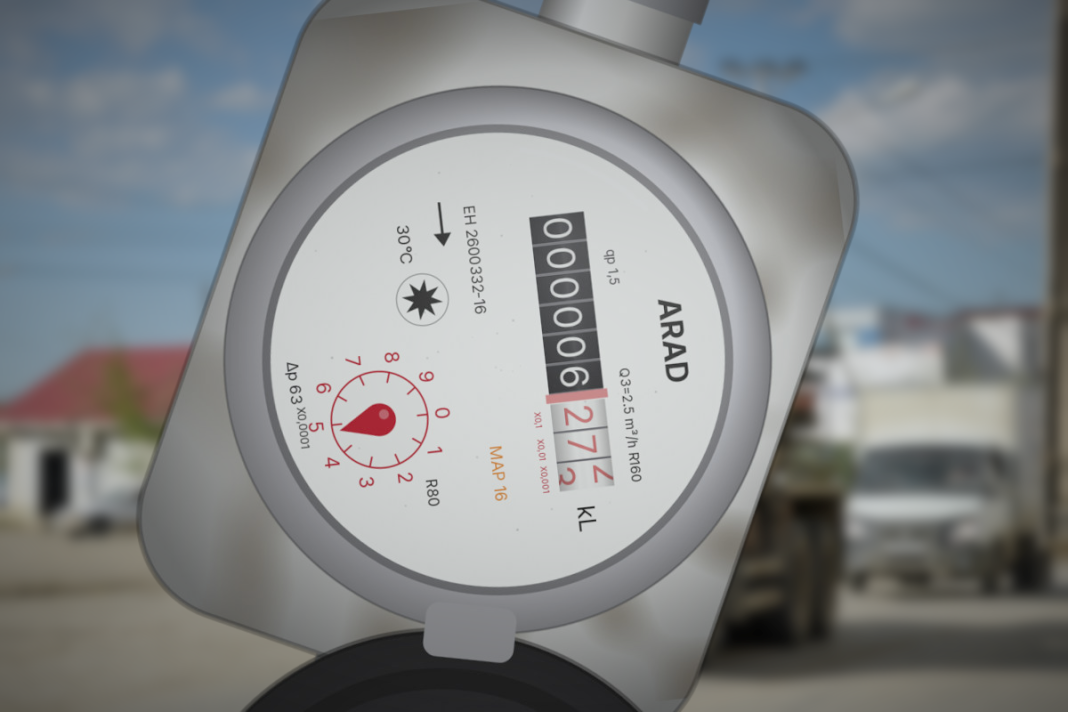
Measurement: 6.2724
